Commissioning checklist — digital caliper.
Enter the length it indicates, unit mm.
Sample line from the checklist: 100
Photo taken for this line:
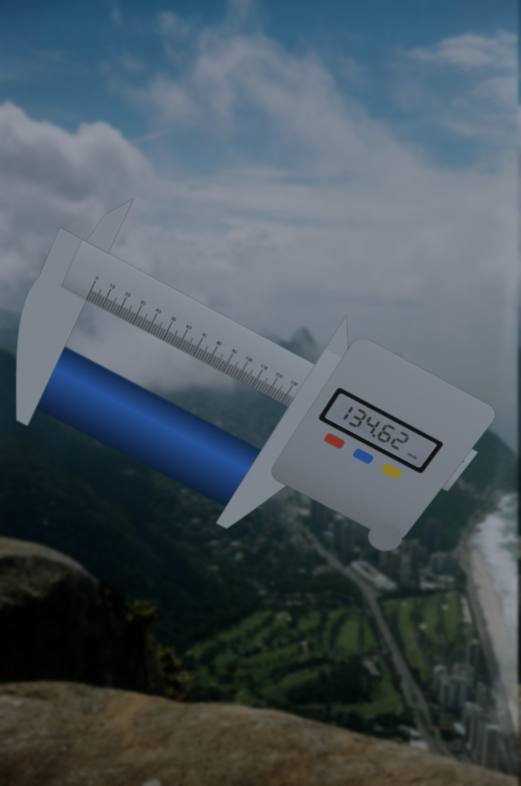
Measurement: 134.62
